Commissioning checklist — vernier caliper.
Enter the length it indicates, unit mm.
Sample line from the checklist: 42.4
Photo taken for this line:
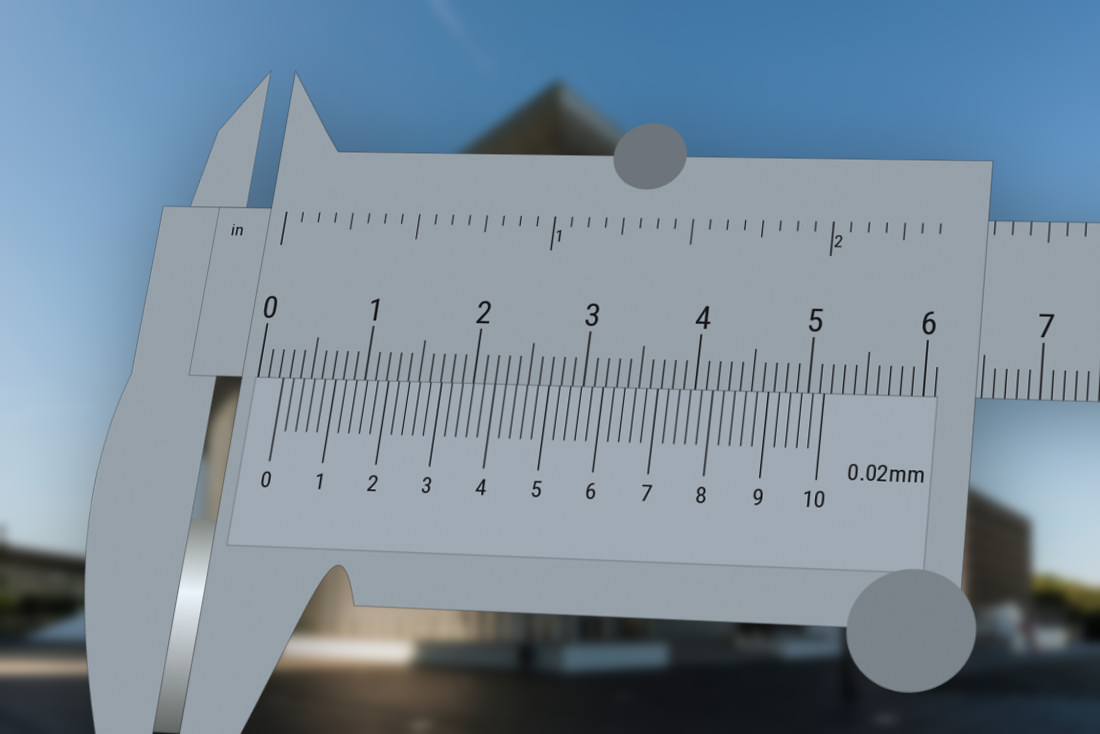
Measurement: 2.4
